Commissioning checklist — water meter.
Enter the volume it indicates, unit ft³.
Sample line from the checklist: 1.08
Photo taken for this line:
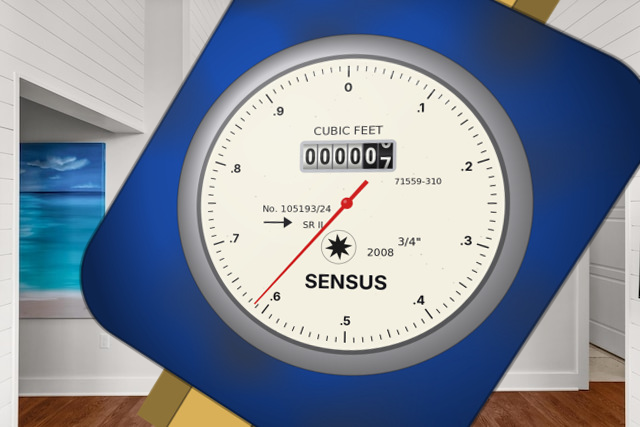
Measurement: 6.61
